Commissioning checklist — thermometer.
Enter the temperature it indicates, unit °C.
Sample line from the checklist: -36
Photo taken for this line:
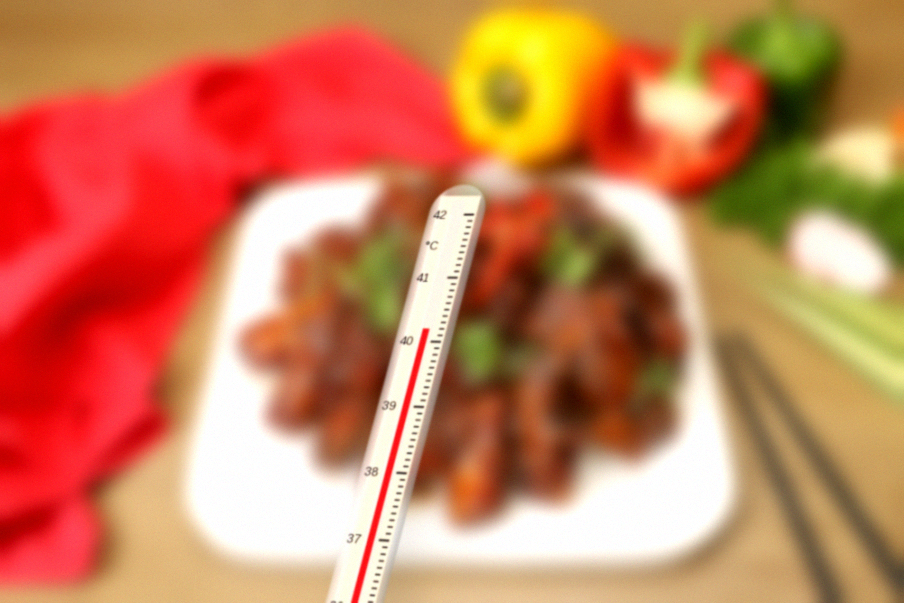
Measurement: 40.2
